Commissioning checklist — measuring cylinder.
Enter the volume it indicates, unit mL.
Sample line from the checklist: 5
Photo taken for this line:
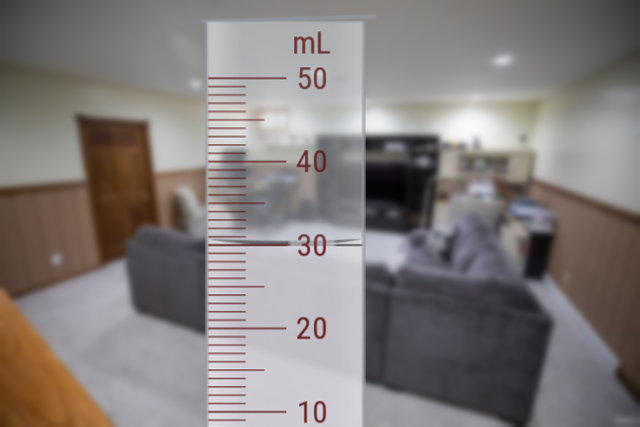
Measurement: 30
